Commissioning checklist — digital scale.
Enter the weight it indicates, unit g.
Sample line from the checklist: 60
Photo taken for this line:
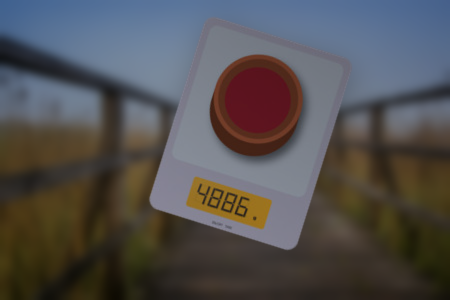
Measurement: 4886
